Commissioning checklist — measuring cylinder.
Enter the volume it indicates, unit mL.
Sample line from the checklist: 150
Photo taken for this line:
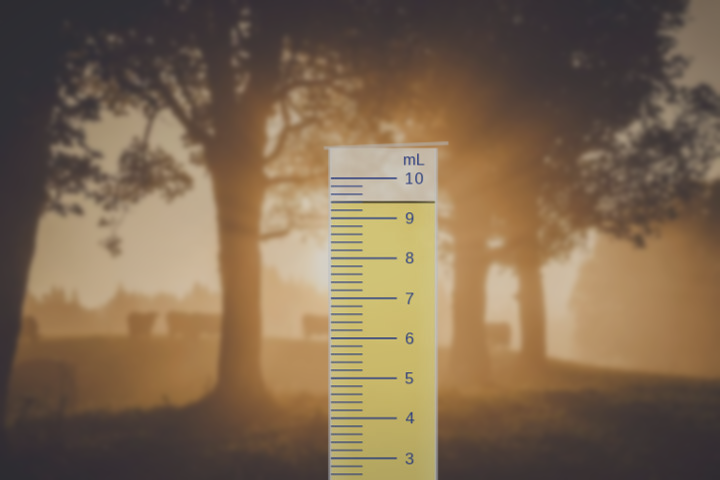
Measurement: 9.4
